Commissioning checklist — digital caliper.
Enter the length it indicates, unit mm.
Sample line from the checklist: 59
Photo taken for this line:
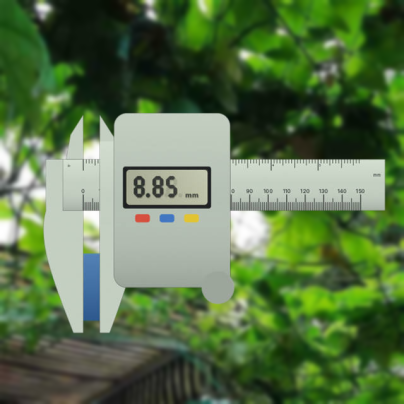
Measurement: 8.85
